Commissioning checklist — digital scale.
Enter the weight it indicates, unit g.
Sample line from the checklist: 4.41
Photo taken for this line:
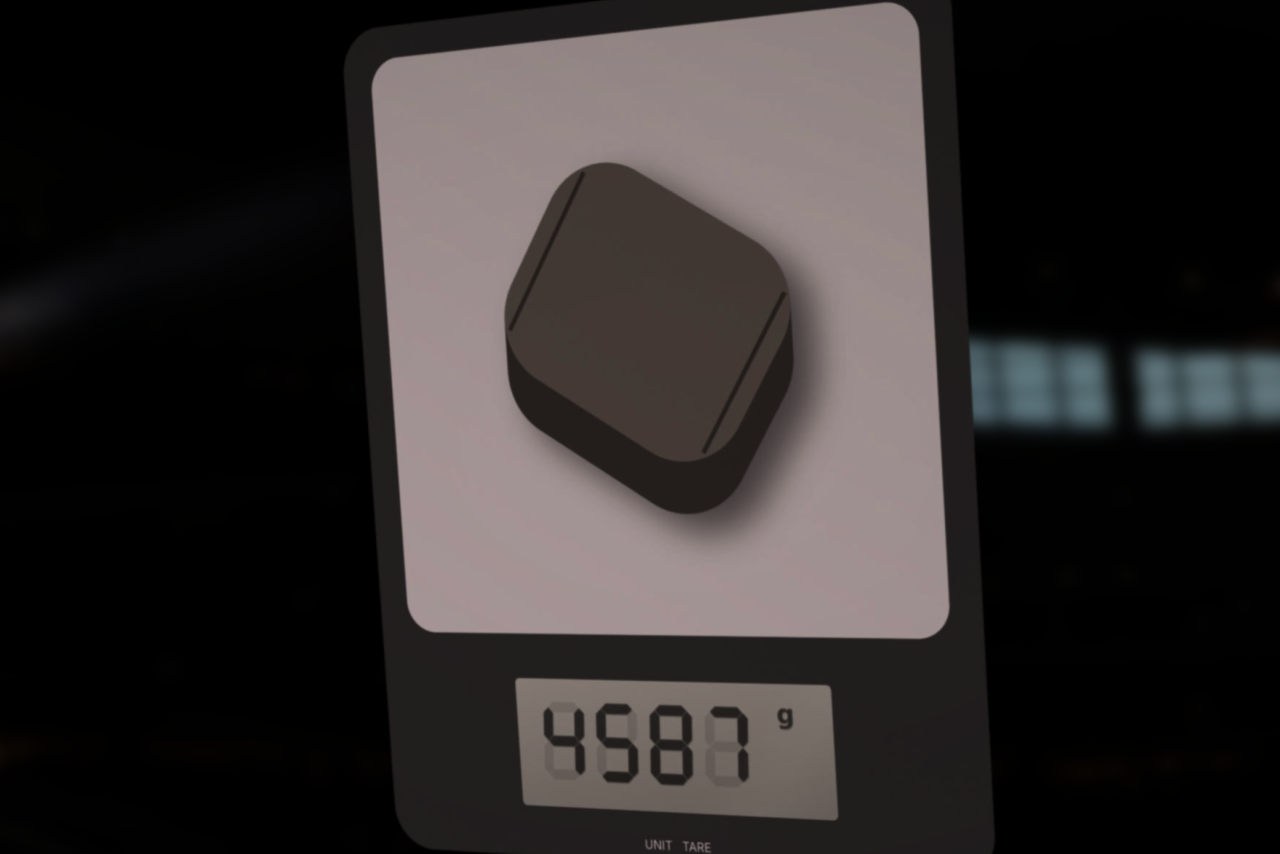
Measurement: 4587
